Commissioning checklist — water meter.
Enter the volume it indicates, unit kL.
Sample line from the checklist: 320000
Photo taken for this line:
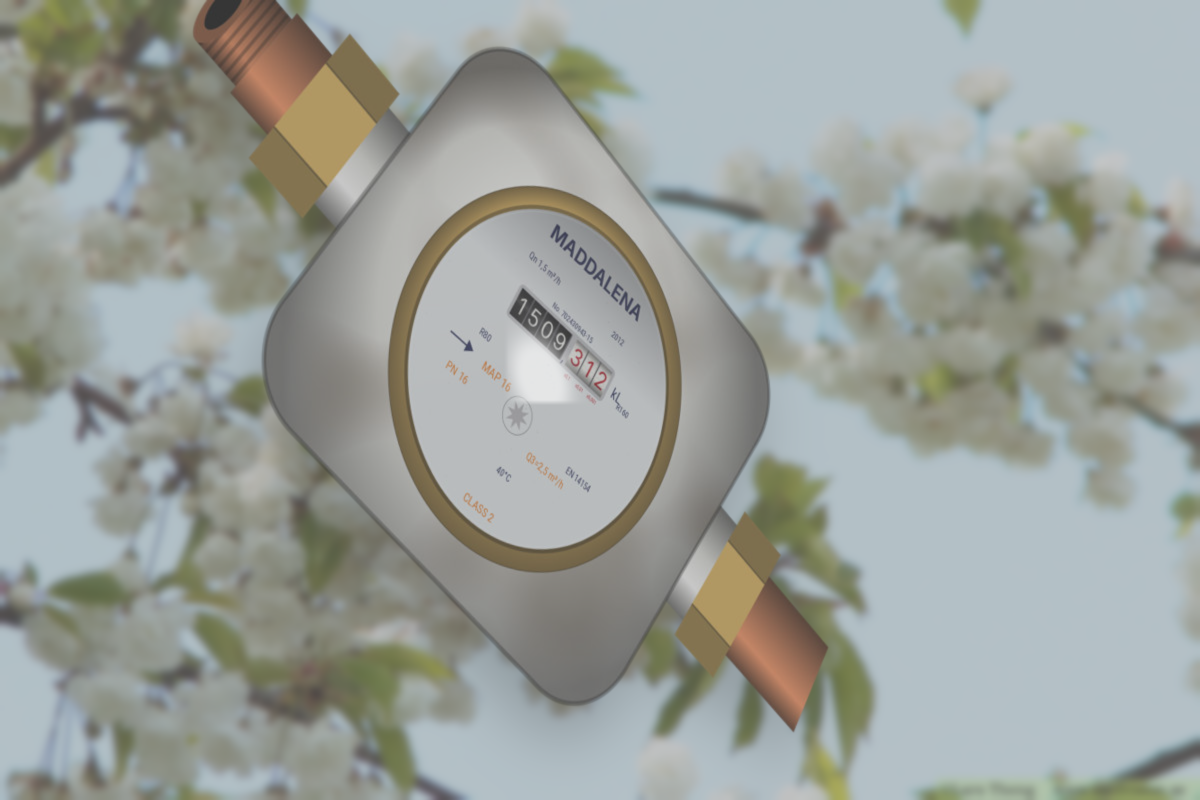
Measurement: 1509.312
